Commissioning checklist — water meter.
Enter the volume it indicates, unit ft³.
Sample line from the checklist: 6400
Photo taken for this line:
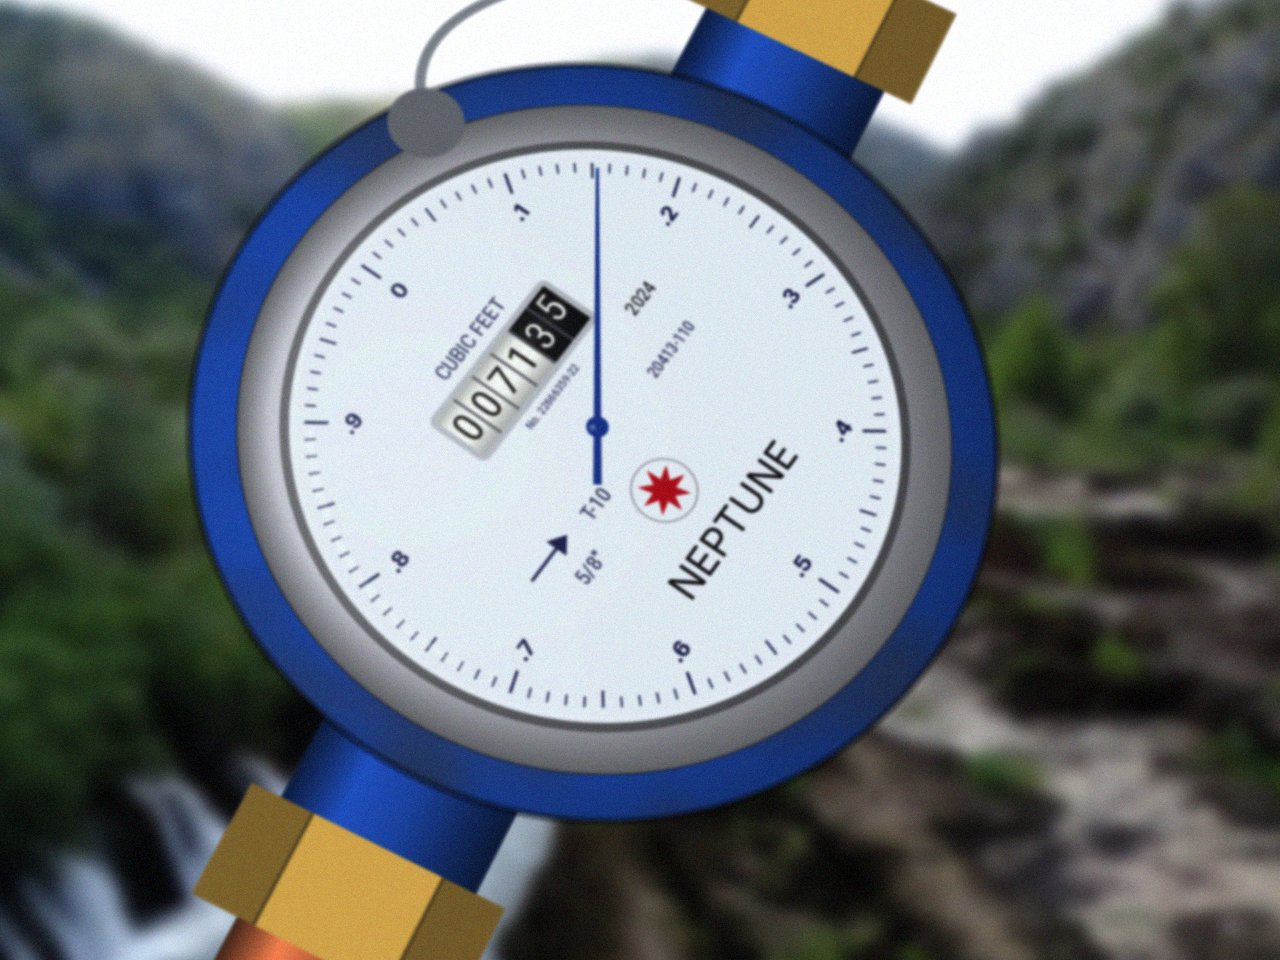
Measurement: 7135.15
